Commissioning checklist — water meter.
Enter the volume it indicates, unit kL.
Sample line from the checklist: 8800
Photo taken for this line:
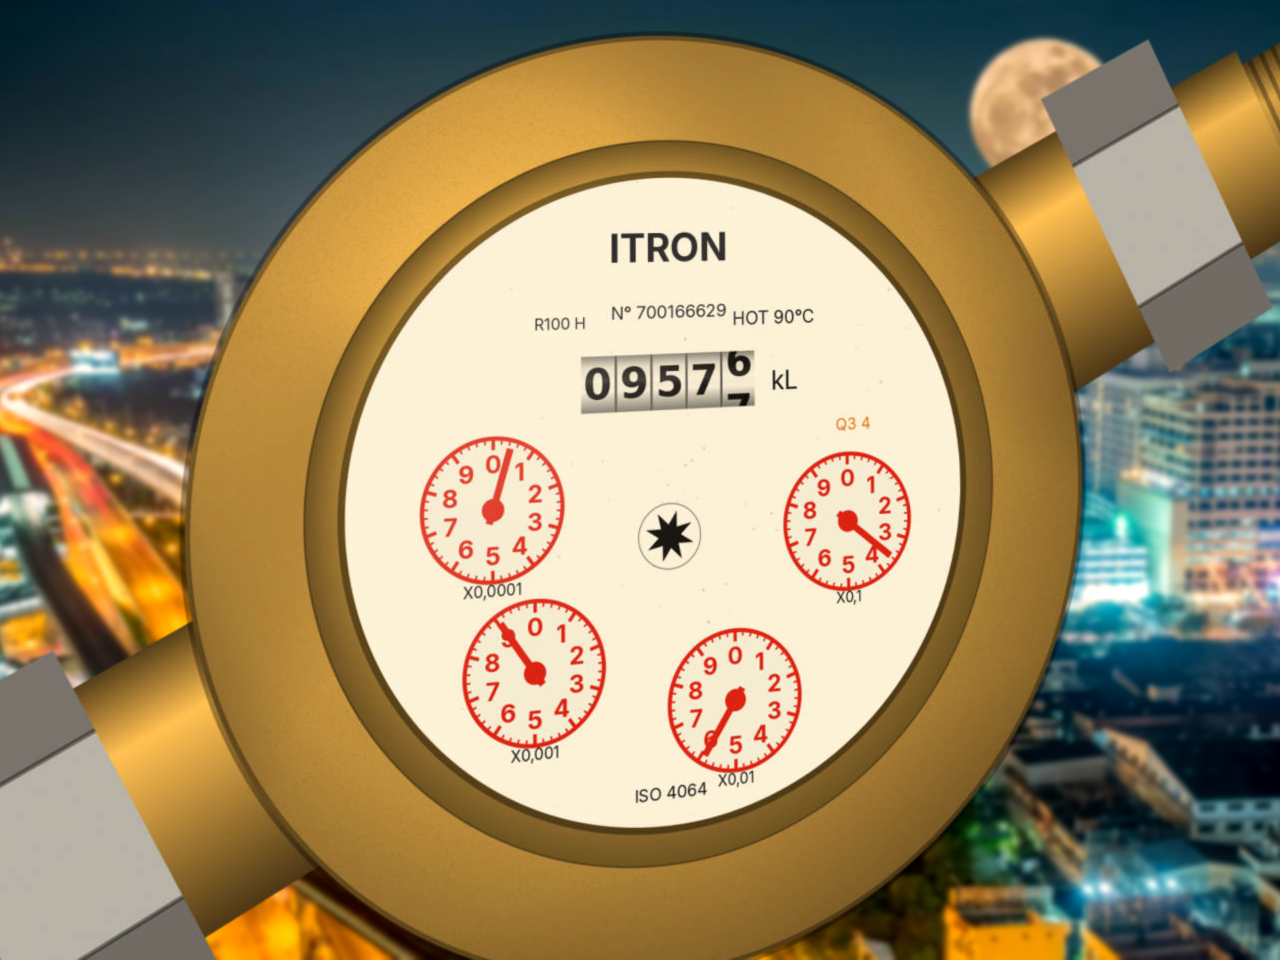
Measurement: 9576.3590
